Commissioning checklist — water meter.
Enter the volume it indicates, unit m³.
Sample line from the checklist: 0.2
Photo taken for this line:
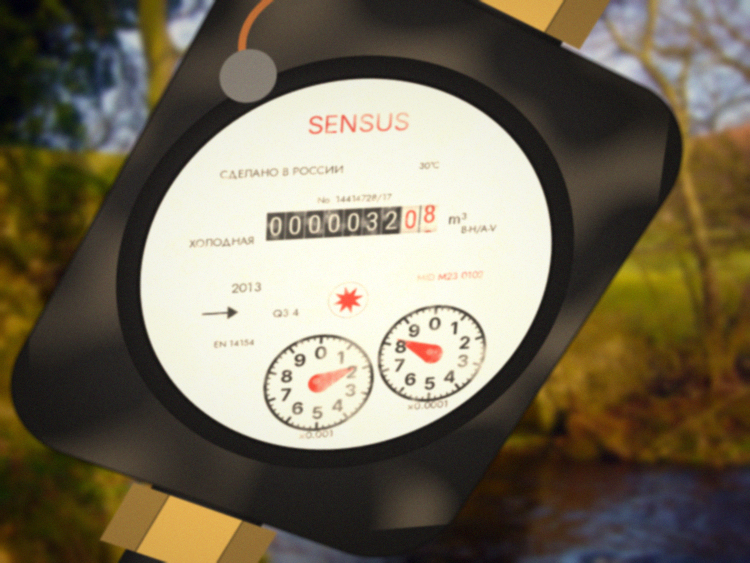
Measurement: 32.0818
